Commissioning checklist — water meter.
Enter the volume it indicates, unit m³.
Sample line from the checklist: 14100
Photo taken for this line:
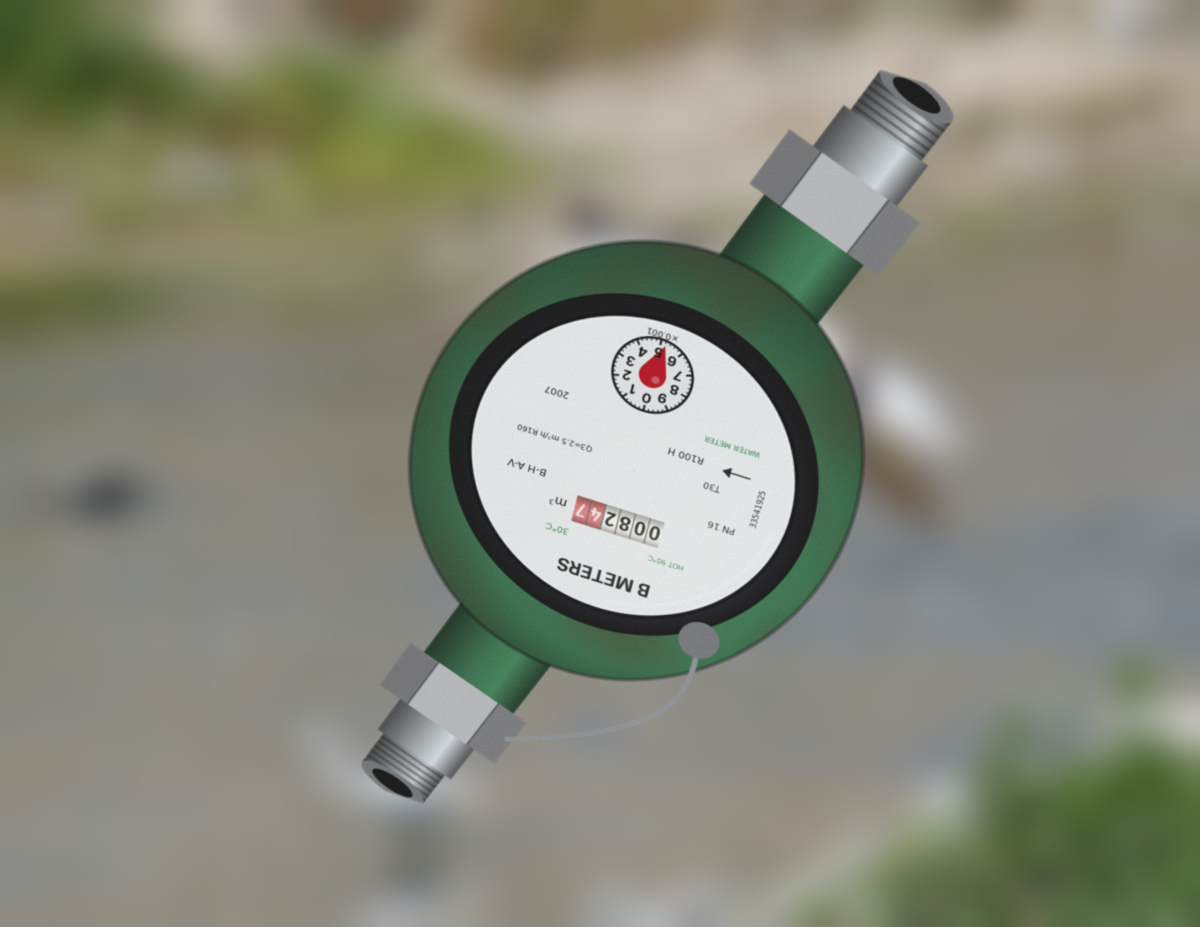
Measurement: 82.475
